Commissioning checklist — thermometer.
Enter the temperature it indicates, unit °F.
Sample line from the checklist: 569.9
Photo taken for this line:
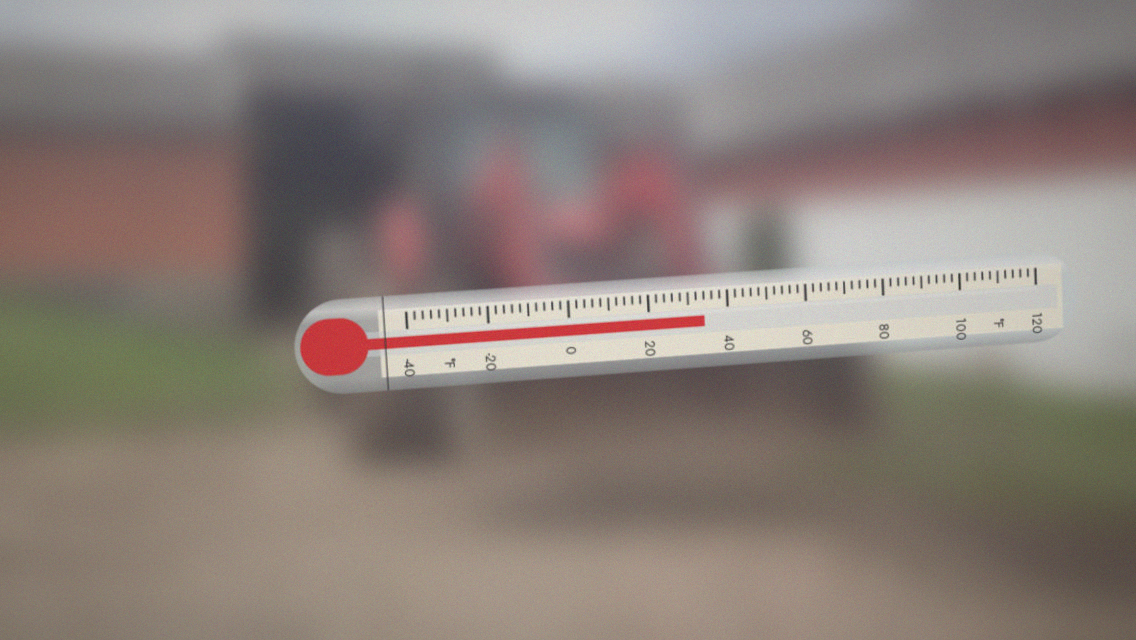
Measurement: 34
